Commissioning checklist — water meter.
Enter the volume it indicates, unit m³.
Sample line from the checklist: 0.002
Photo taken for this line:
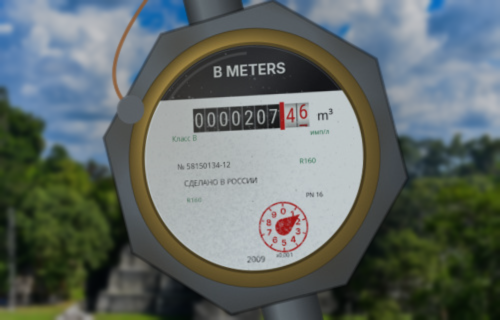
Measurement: 207.461
